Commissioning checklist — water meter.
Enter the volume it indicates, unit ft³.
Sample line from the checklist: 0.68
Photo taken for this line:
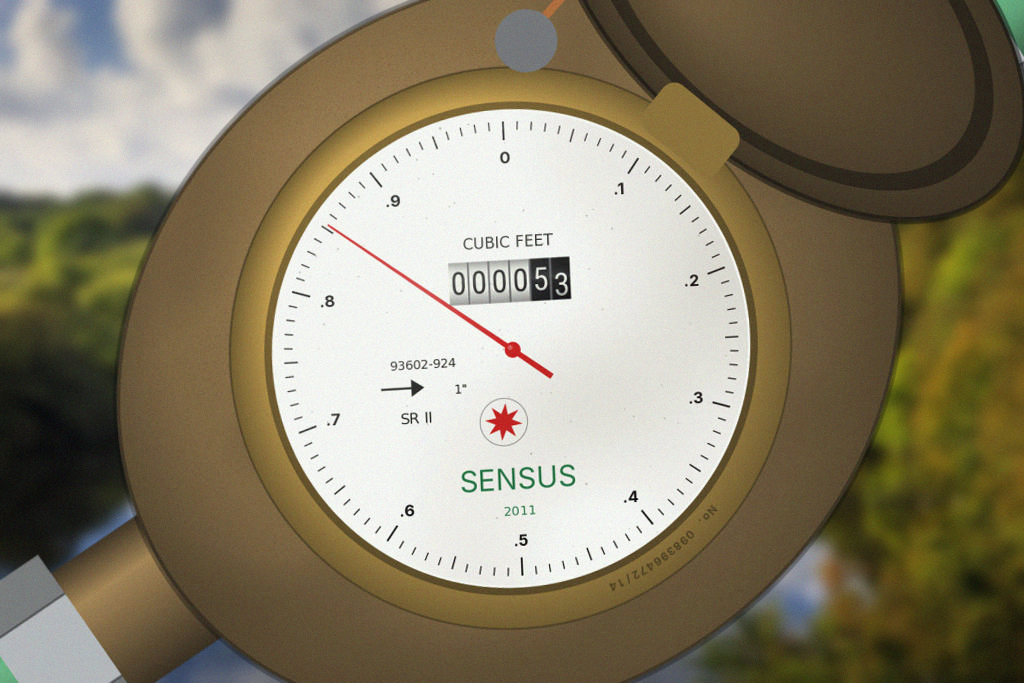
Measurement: 52.85
